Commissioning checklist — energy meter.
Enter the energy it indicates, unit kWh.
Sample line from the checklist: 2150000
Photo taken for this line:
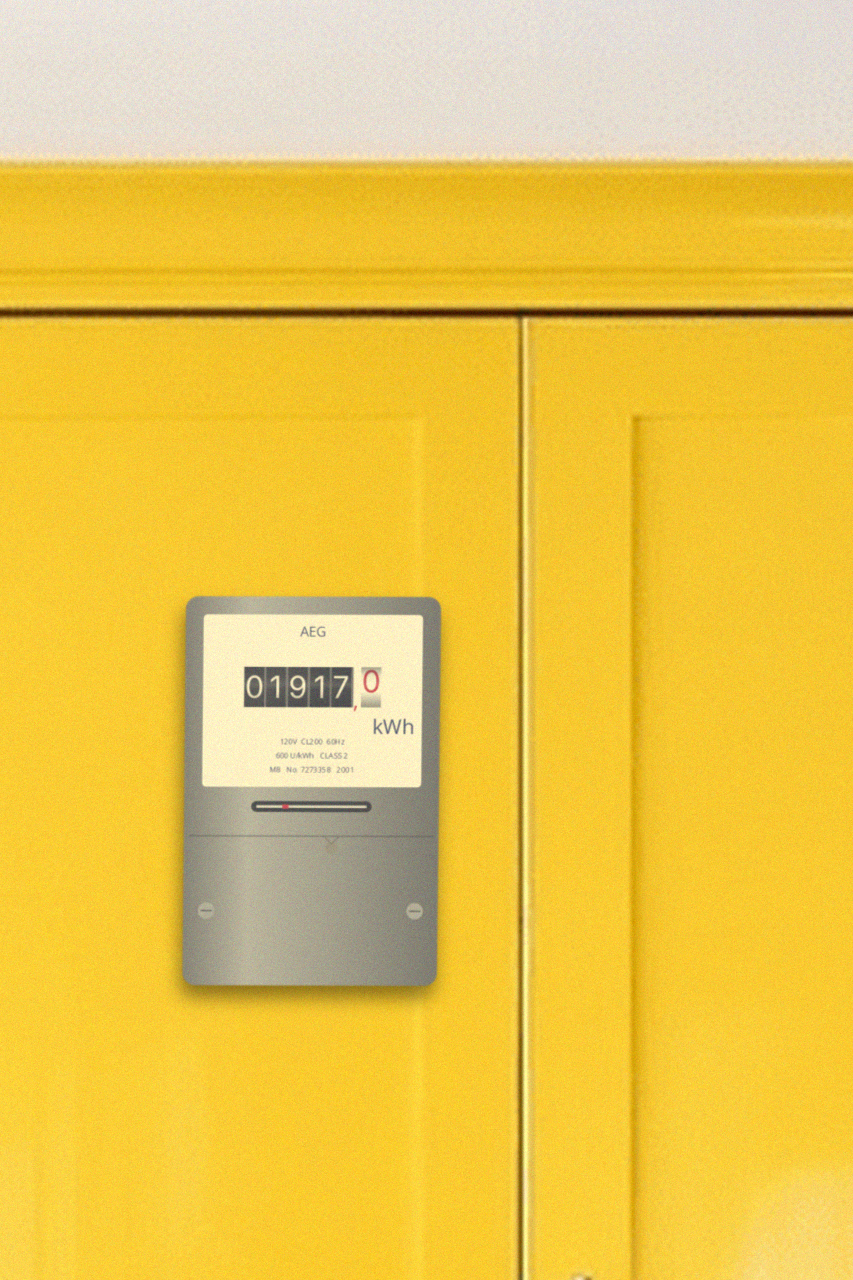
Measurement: 1917.0
